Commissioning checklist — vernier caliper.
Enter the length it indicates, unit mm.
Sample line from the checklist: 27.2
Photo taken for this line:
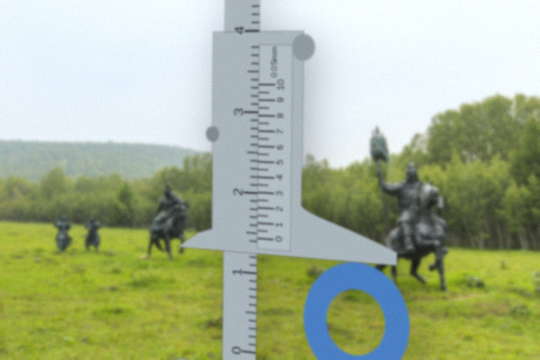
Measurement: 14.4
